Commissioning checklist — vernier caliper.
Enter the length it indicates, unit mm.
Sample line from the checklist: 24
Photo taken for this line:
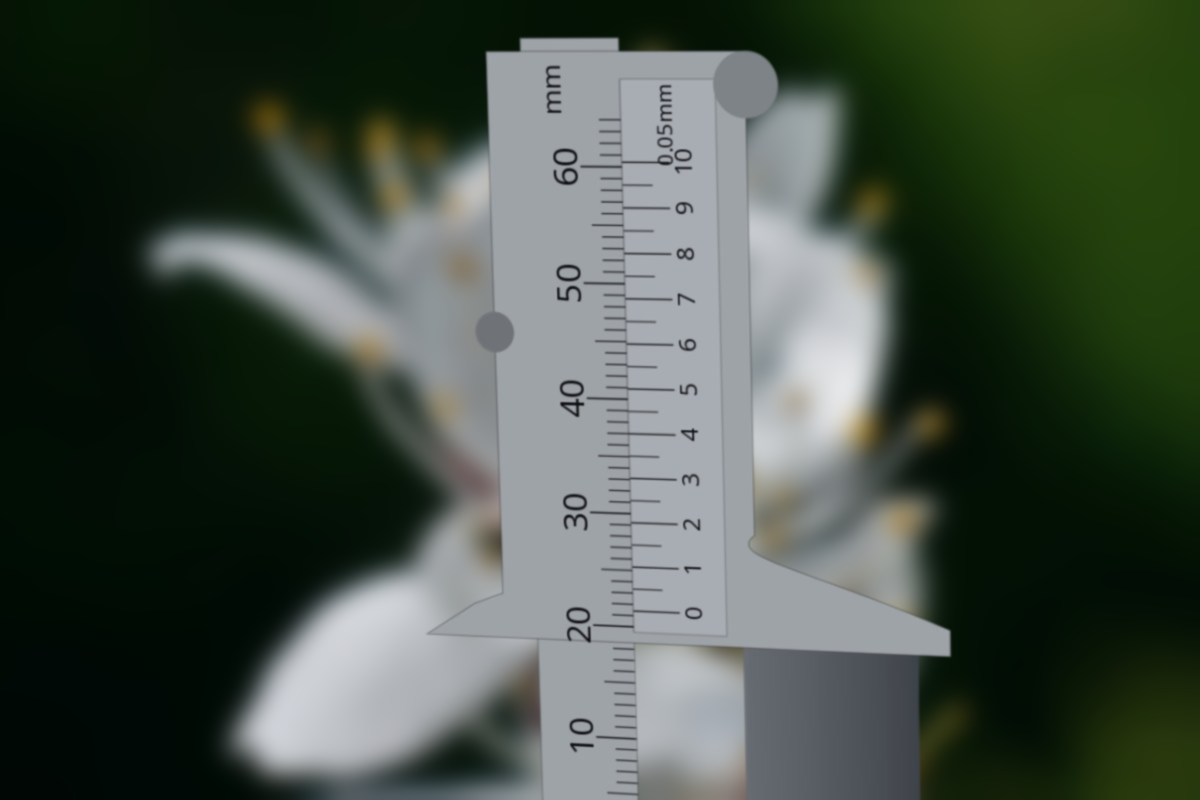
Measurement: 21.4
